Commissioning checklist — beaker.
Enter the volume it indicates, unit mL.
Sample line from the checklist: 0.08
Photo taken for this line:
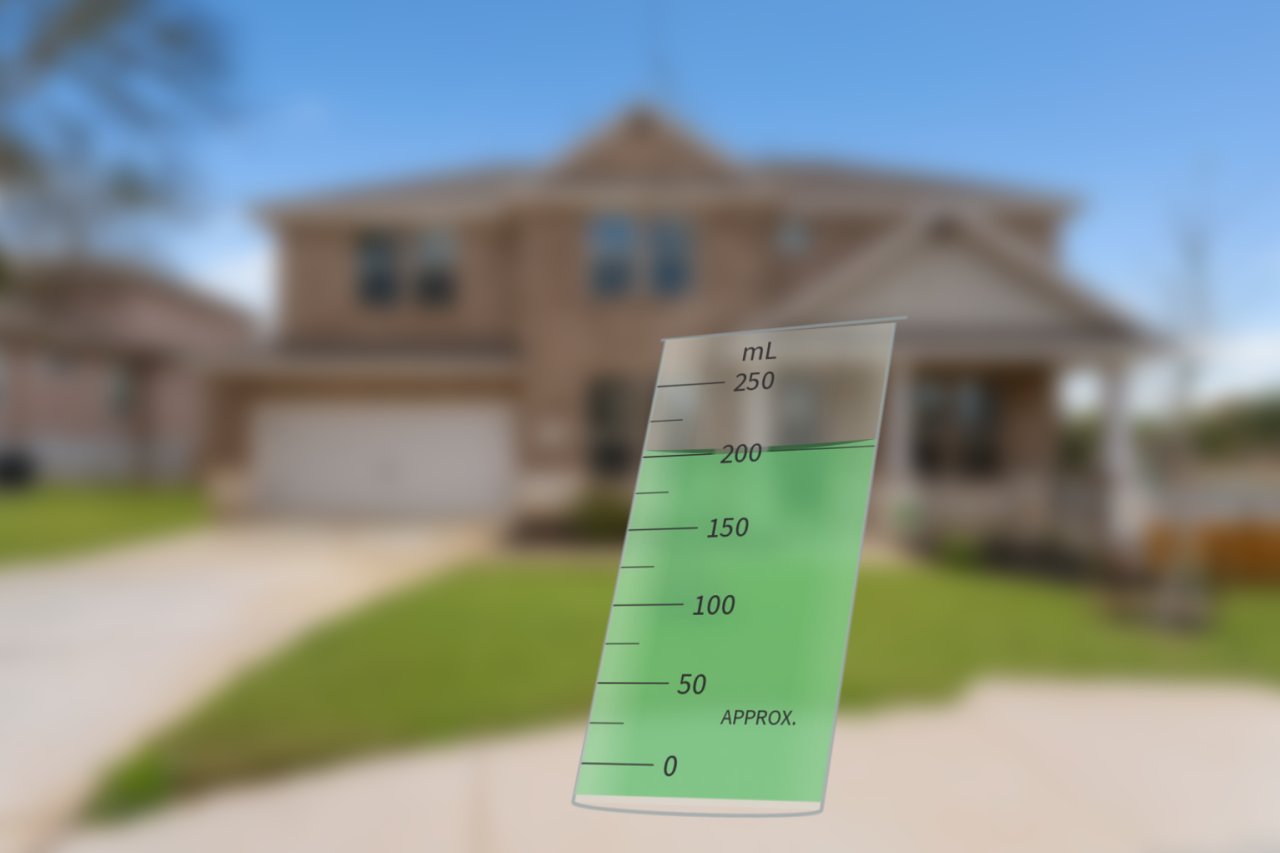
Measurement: 200
